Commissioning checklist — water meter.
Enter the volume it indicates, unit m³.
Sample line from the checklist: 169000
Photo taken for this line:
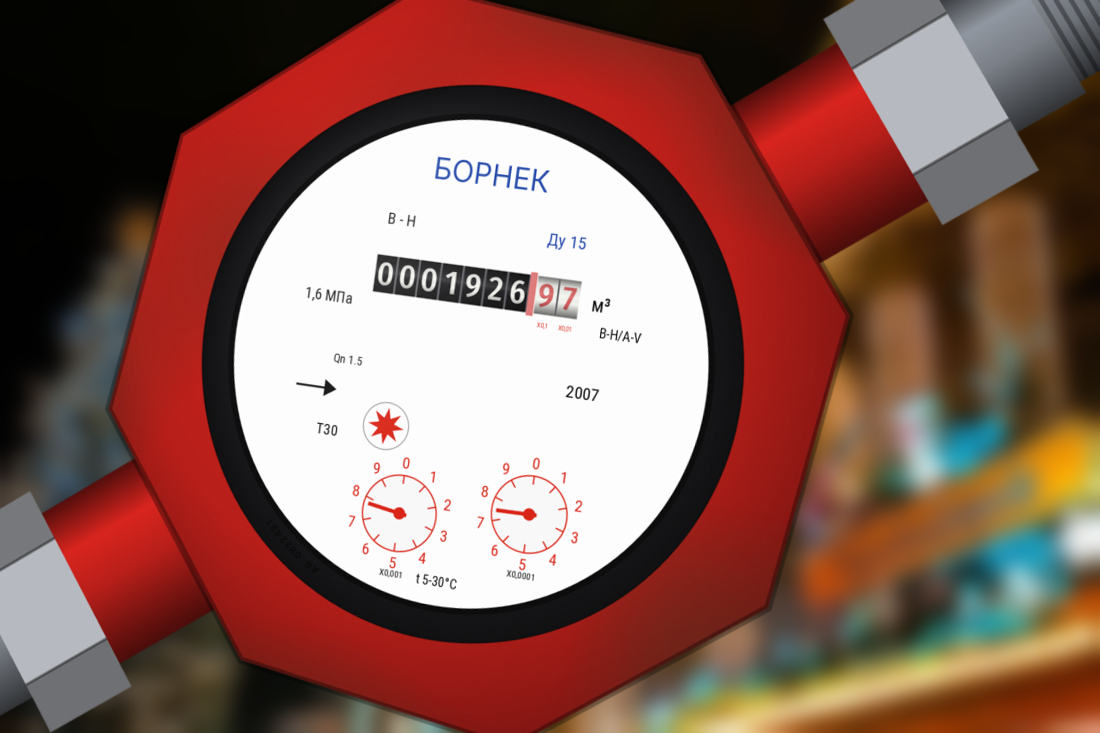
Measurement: 1926.9777
